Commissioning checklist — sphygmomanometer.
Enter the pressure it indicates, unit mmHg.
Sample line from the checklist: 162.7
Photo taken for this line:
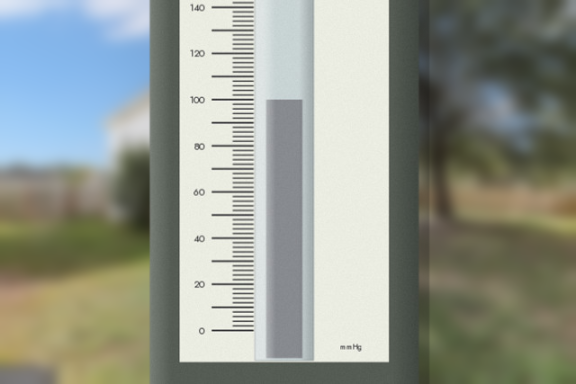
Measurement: 100
